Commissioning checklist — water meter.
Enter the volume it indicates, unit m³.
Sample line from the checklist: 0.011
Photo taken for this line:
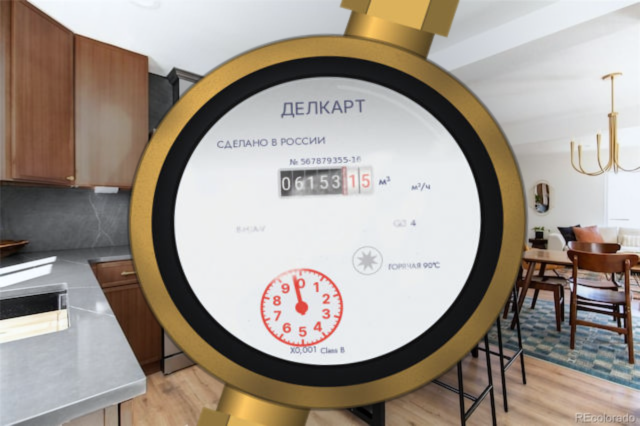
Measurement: 6153.149
